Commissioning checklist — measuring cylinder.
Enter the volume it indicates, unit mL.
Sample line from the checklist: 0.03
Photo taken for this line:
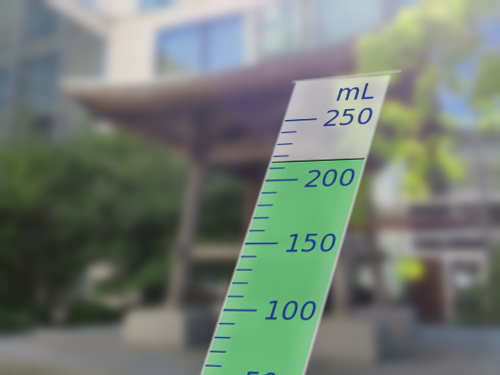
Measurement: 215
